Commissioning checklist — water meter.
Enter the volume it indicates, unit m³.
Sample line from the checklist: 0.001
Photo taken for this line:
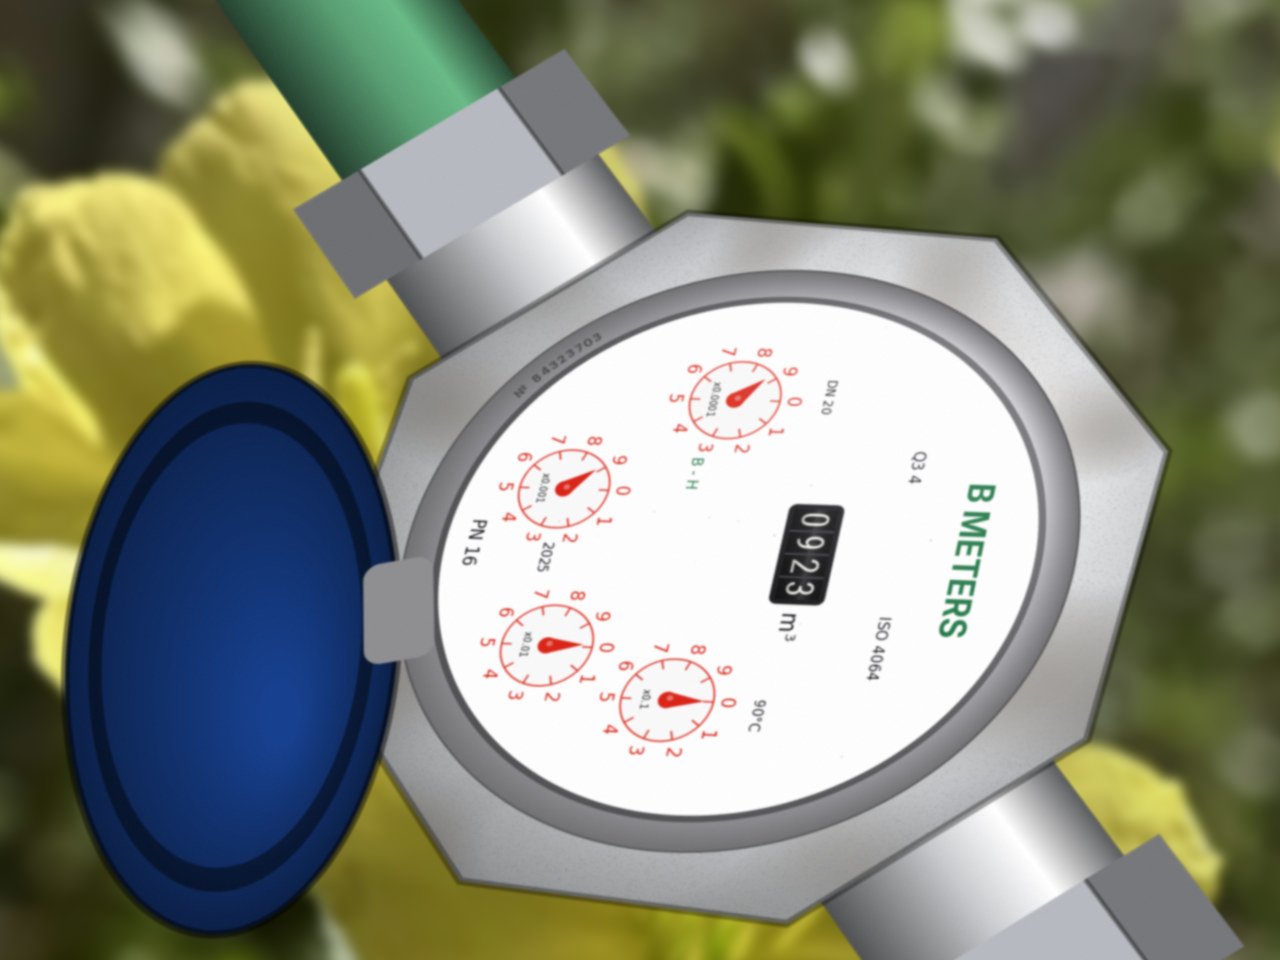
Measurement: 922.9988
